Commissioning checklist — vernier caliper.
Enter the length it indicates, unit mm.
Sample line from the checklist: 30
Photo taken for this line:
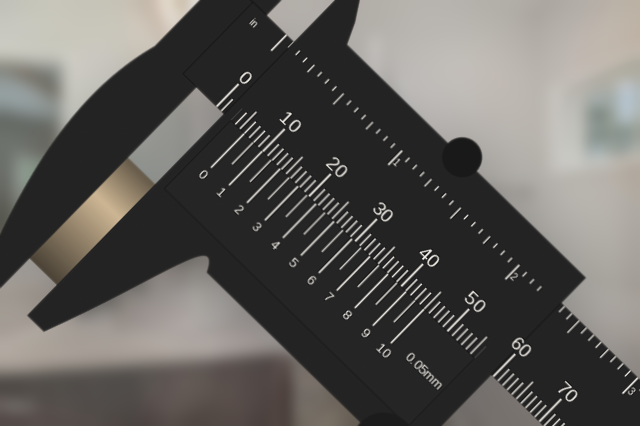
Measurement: 6.0
